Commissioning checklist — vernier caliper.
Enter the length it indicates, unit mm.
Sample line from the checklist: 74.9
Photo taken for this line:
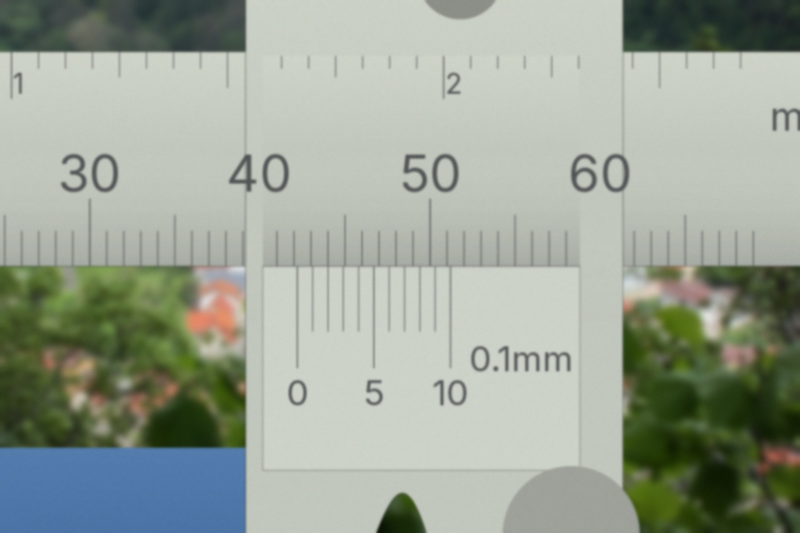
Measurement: 42.2
